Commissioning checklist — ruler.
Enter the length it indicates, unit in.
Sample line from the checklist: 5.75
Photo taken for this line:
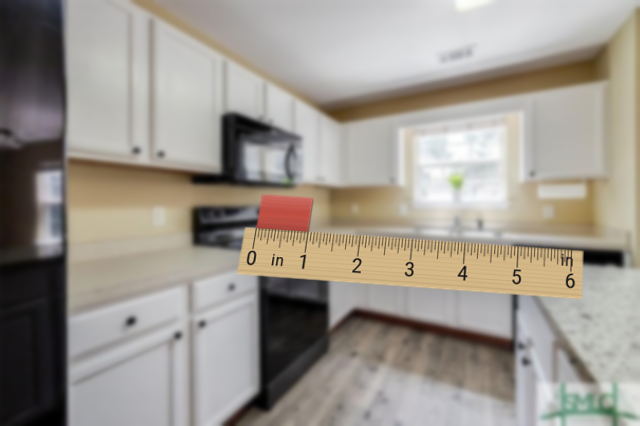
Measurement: 1
